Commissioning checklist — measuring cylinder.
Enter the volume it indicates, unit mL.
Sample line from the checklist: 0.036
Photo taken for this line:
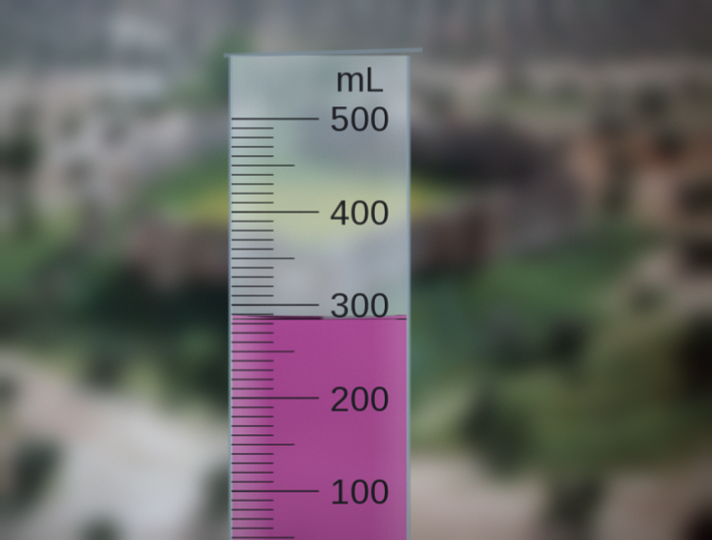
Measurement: 285
